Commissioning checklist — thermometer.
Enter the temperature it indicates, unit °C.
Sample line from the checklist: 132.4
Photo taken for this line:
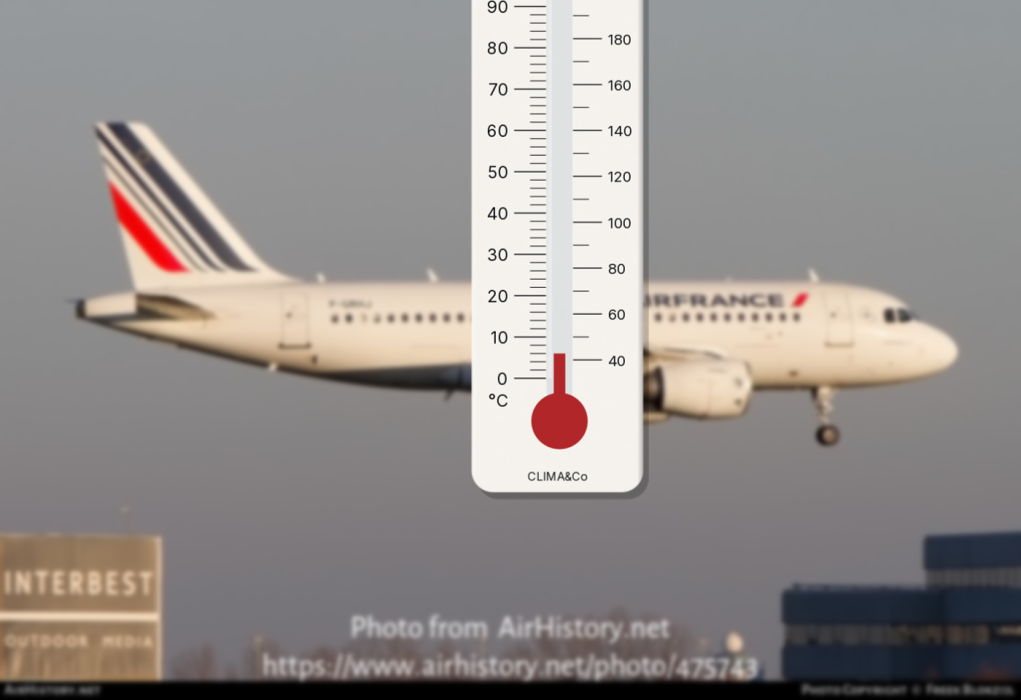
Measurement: 6
